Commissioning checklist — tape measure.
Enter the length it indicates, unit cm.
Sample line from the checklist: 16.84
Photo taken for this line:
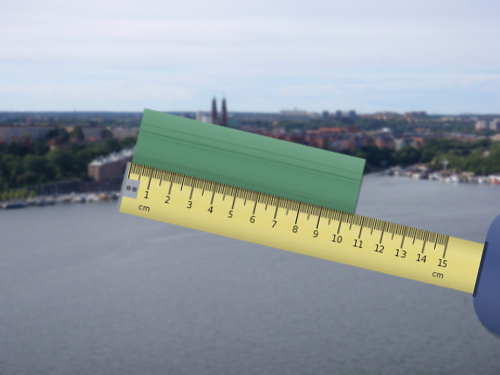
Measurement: 10.5
